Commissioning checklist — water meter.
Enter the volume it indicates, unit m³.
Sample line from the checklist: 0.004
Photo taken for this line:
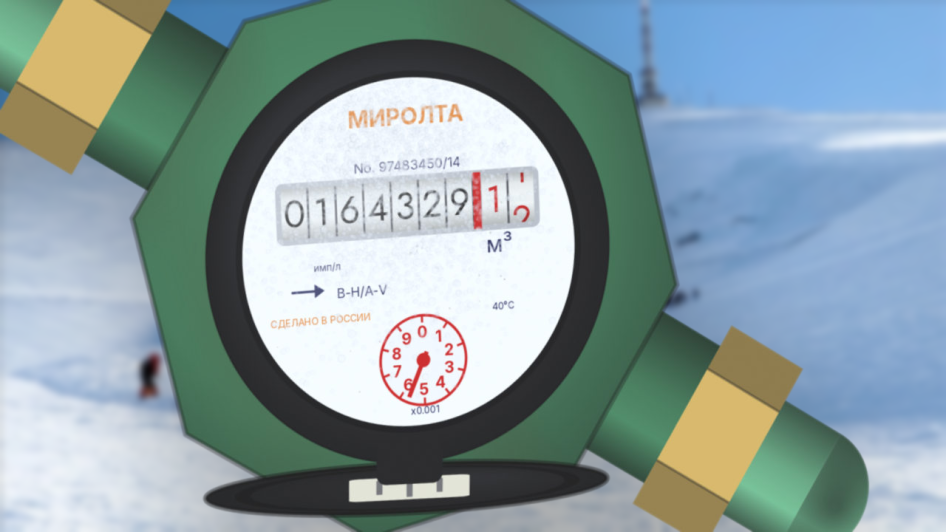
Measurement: 164329.115
